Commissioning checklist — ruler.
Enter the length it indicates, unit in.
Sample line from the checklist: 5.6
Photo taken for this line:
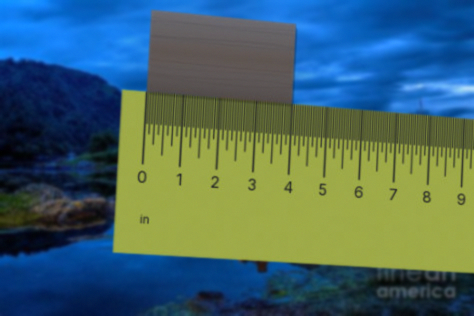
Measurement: 4
